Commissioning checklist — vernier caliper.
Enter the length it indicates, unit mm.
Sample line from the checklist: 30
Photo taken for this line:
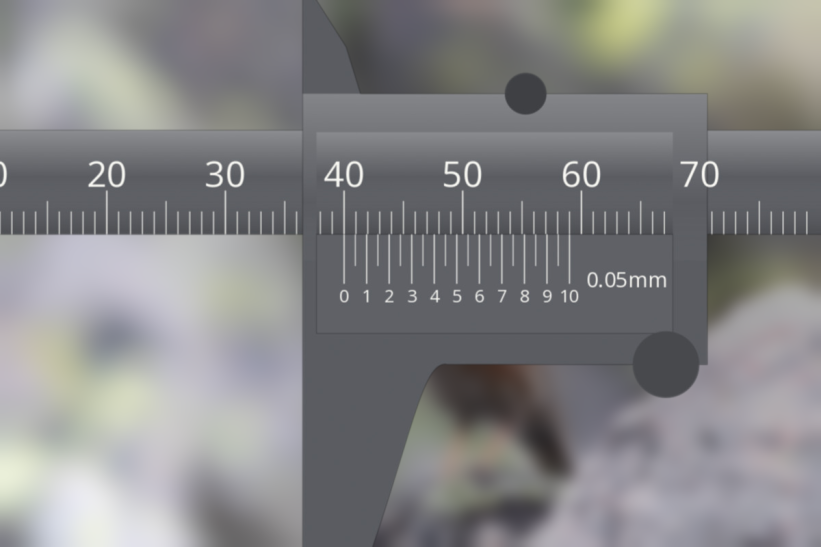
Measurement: 40.0
